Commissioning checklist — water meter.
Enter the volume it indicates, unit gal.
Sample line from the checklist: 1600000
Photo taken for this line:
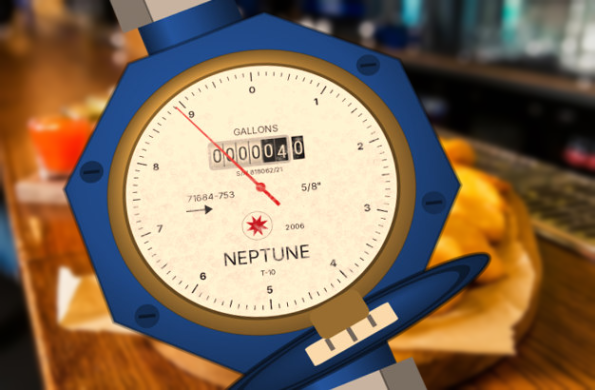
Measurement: 38.9
